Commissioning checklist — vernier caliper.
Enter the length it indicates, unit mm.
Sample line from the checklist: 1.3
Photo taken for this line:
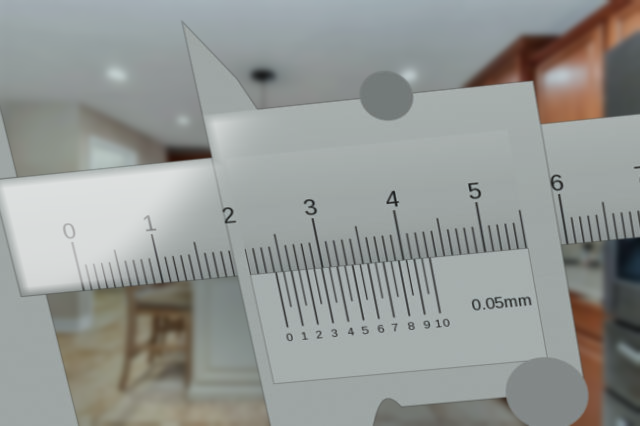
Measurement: 24.2
